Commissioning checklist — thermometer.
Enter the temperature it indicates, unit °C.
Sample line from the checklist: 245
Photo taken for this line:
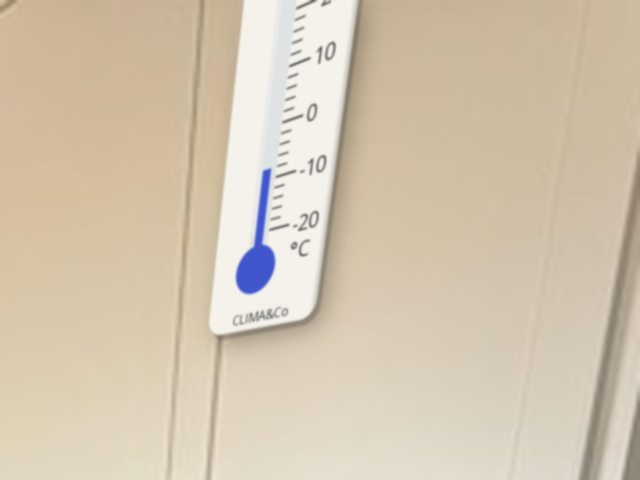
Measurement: -8
